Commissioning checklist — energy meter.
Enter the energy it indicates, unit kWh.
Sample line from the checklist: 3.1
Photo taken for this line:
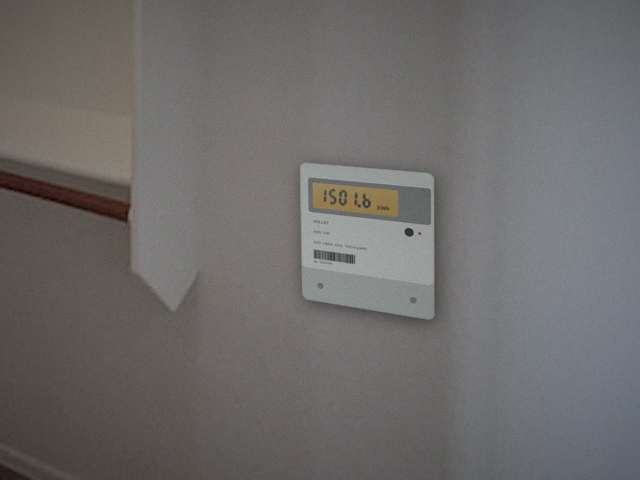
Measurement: 1501.6
